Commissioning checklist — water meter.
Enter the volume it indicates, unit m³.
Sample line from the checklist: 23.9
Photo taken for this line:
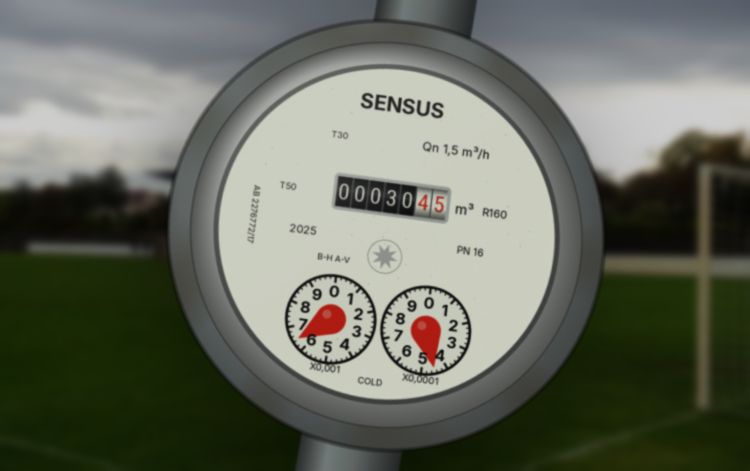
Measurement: 30.4564
